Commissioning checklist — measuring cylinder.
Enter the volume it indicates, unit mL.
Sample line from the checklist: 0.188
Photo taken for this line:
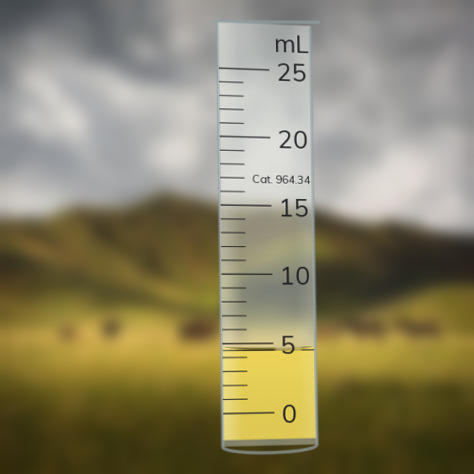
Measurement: 4.5
